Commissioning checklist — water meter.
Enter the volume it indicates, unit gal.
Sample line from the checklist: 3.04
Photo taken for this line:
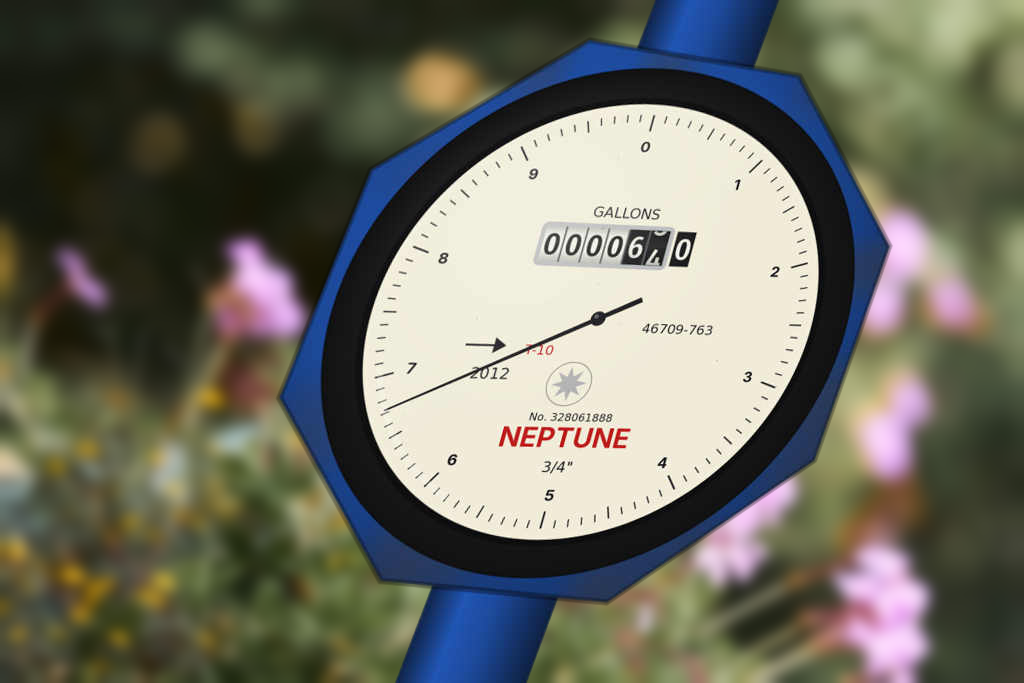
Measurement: 636.7
